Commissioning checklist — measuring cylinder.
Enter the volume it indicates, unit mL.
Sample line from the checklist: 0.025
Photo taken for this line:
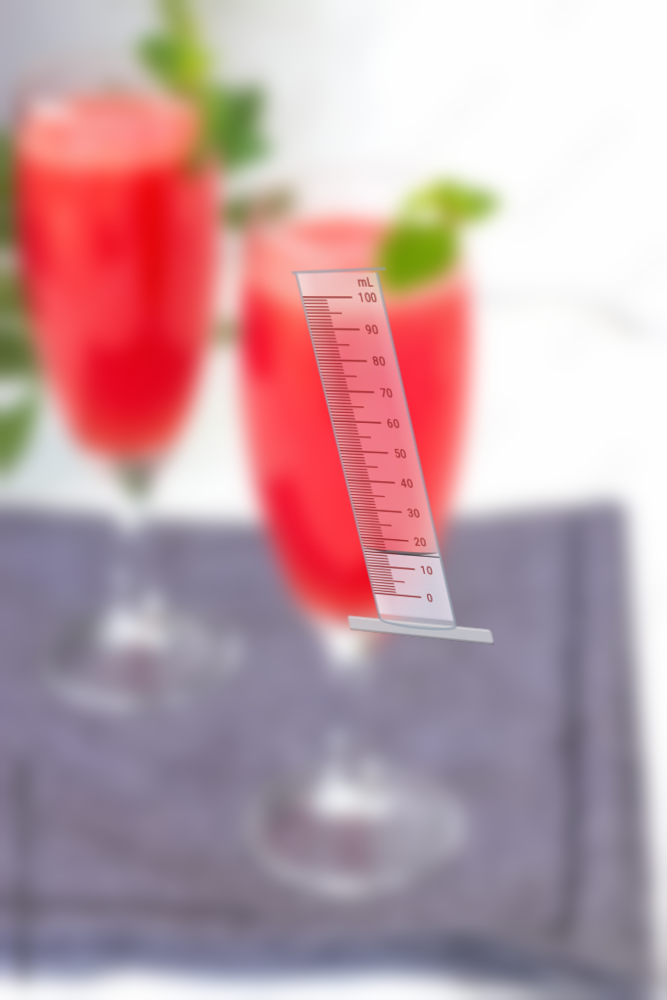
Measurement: 15
